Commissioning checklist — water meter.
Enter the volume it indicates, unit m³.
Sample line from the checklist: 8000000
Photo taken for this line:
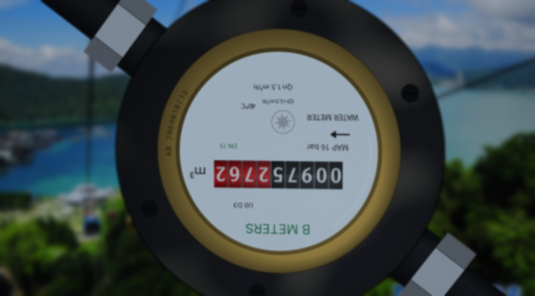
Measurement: 975.2762
